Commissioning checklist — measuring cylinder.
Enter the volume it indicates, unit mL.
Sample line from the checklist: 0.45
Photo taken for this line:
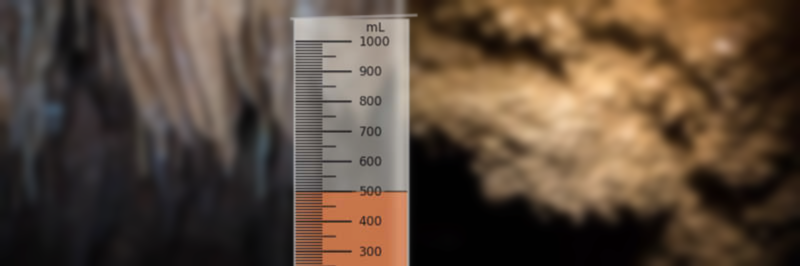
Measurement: 500
